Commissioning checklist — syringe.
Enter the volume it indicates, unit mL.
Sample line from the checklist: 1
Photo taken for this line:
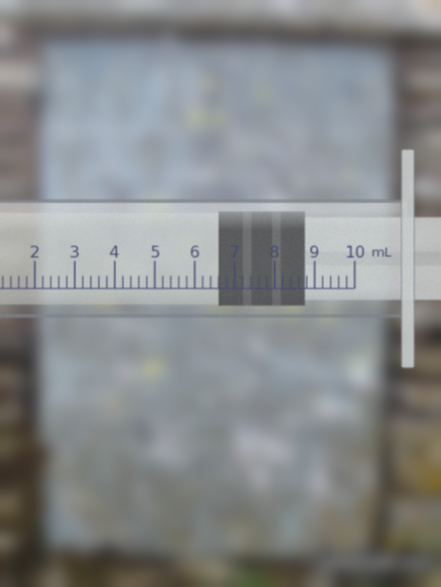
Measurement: 6.6
